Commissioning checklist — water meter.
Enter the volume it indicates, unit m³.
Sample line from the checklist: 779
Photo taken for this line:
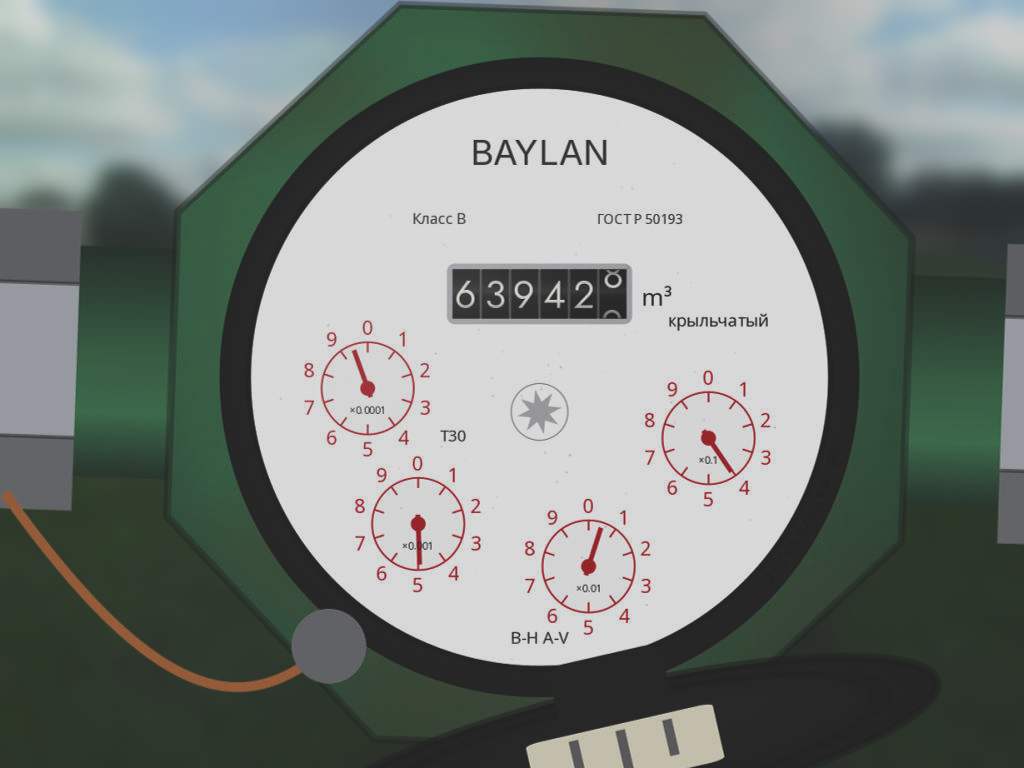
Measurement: 639428.4049
